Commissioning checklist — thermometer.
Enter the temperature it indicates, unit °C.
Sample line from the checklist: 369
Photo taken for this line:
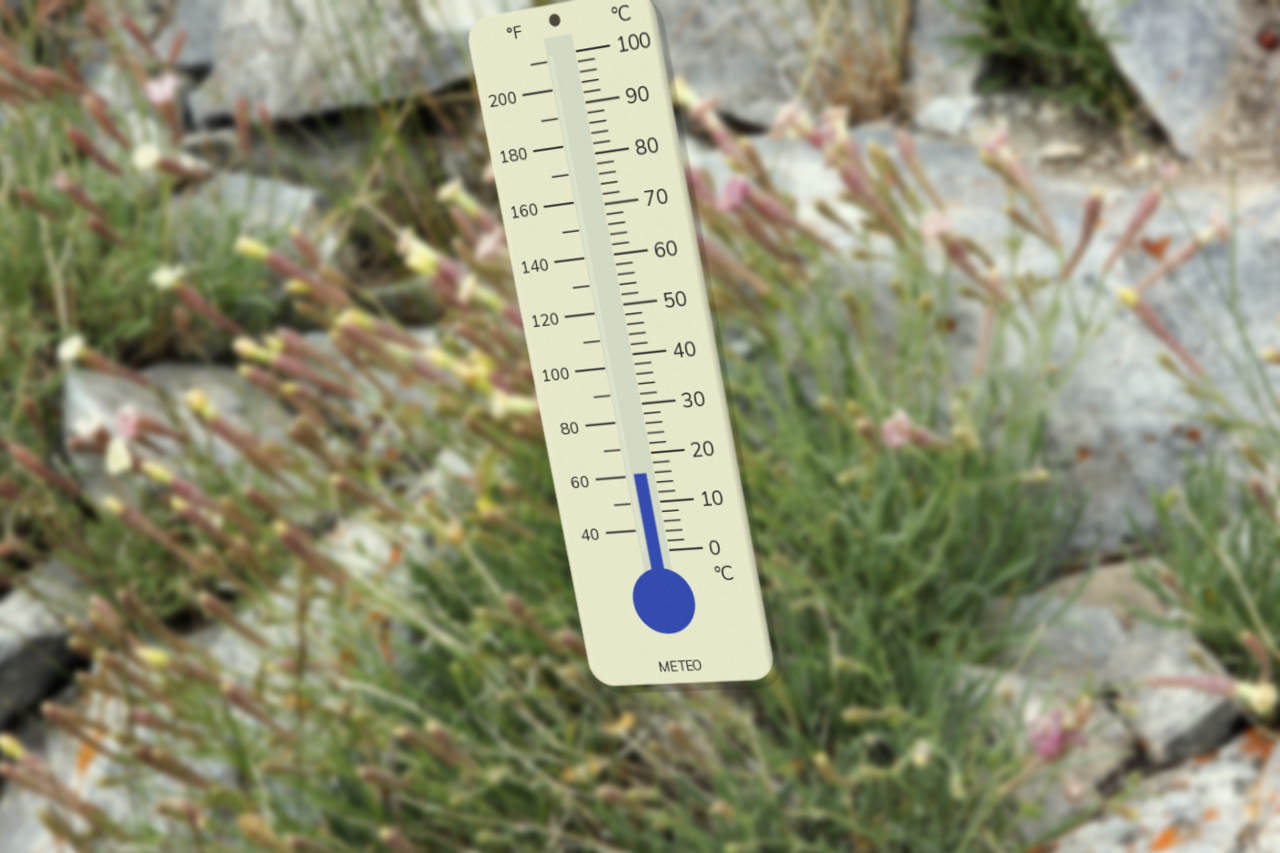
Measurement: 16
